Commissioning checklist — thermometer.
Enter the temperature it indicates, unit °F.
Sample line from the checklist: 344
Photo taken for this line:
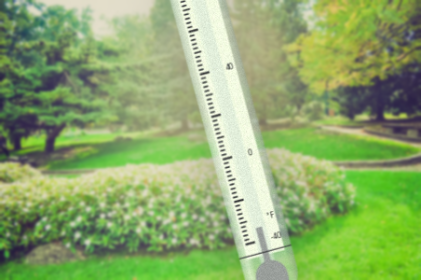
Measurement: -34
